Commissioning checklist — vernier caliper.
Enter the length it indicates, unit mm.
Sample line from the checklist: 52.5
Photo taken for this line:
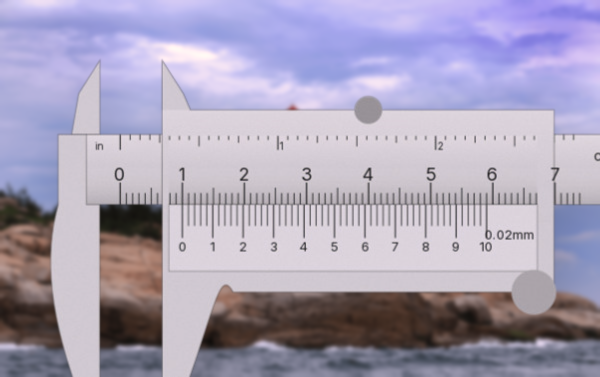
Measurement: 10.0
